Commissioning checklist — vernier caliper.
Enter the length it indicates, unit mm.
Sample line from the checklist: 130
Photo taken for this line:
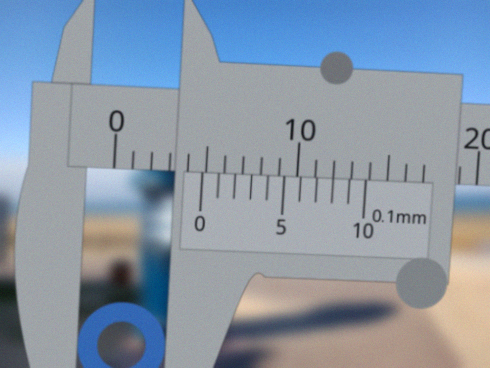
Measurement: 4.8
